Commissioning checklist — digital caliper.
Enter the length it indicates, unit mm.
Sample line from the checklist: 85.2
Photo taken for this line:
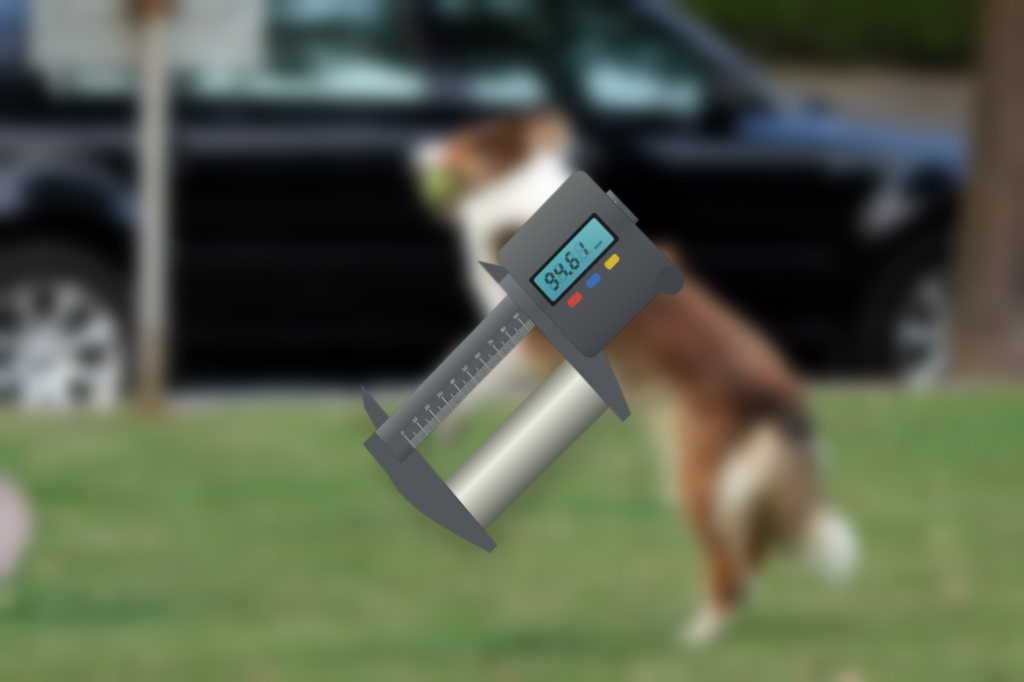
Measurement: 94.61
